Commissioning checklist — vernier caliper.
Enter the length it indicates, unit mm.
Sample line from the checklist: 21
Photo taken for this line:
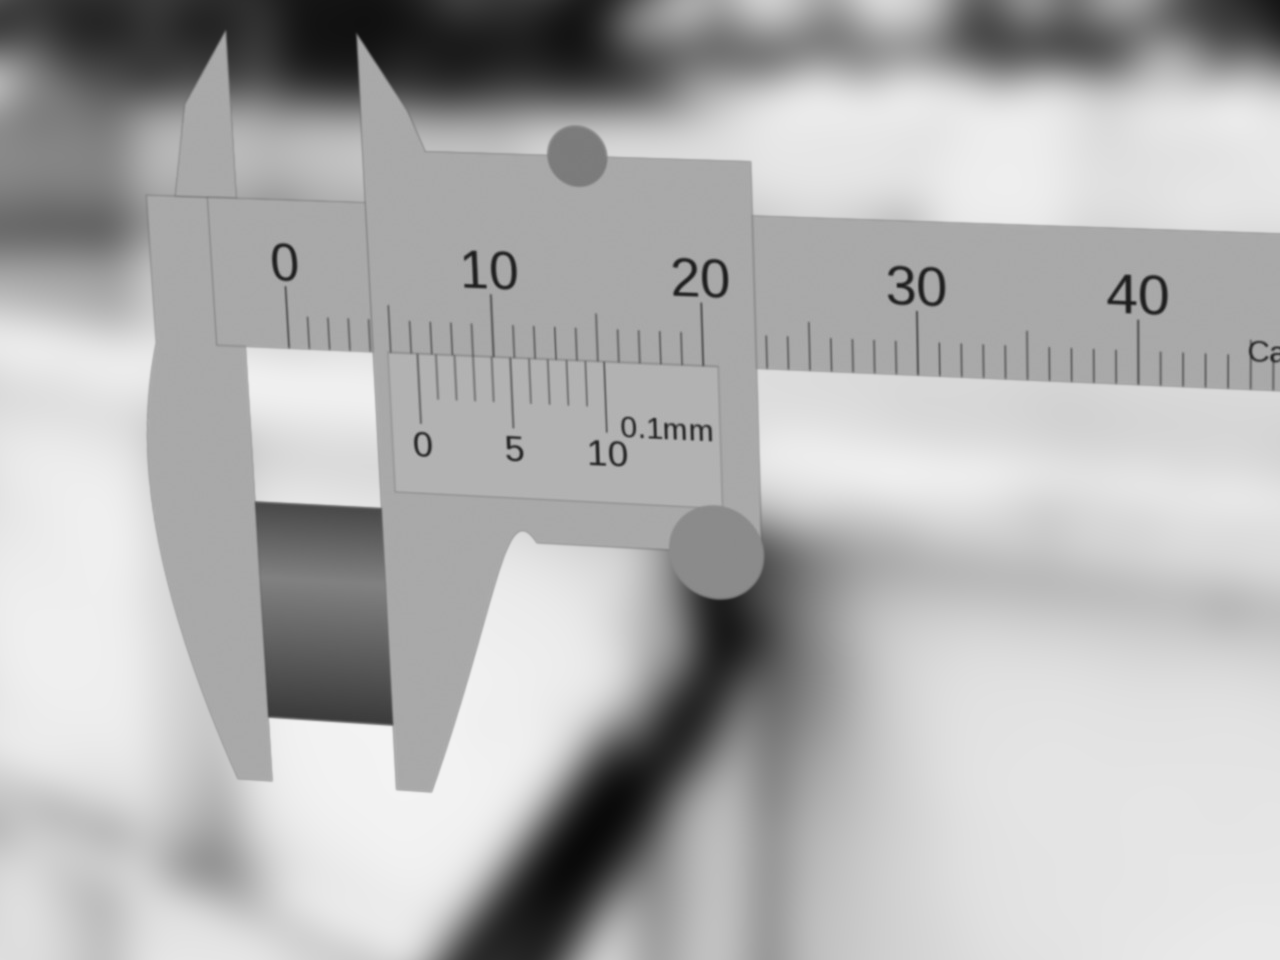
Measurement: 6.3
